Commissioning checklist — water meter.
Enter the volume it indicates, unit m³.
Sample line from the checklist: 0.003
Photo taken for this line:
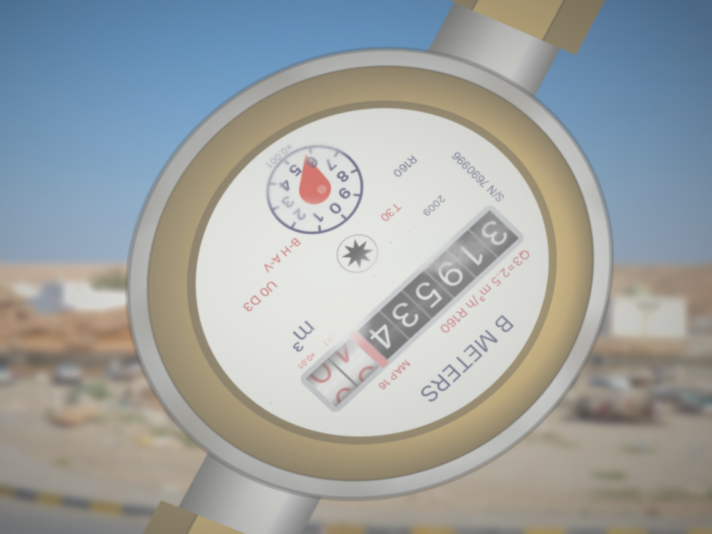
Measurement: 319534.395
